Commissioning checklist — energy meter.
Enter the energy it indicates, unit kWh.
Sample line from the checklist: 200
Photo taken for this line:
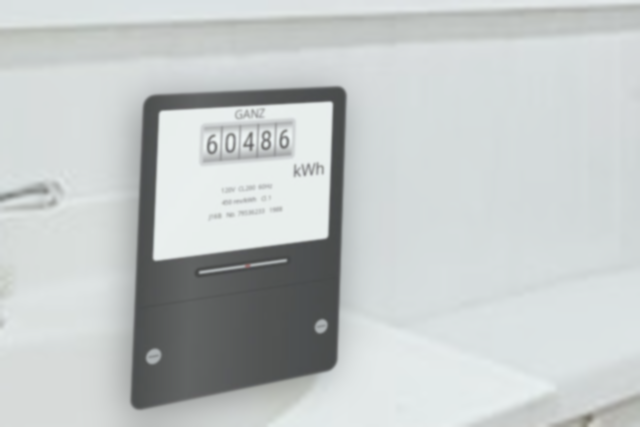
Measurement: 60486
